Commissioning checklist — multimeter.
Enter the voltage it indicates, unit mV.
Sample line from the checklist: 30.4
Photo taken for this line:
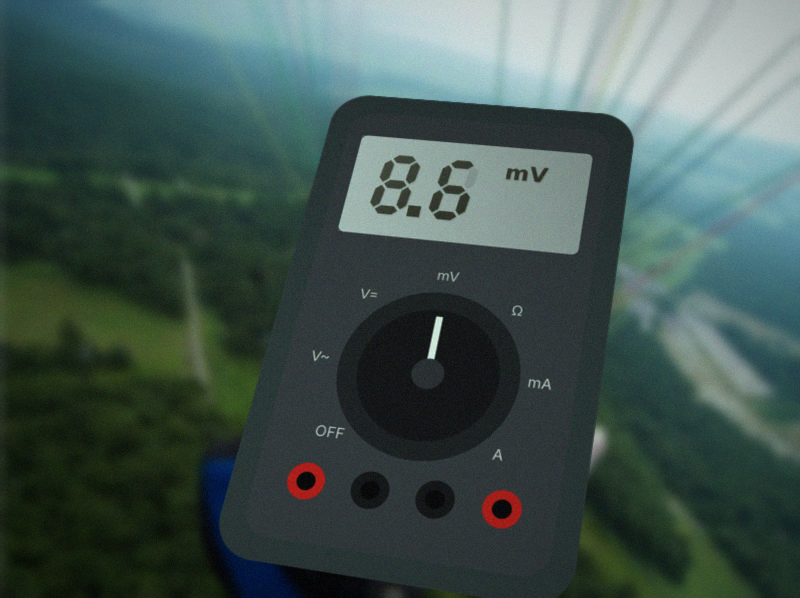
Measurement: 8.6
